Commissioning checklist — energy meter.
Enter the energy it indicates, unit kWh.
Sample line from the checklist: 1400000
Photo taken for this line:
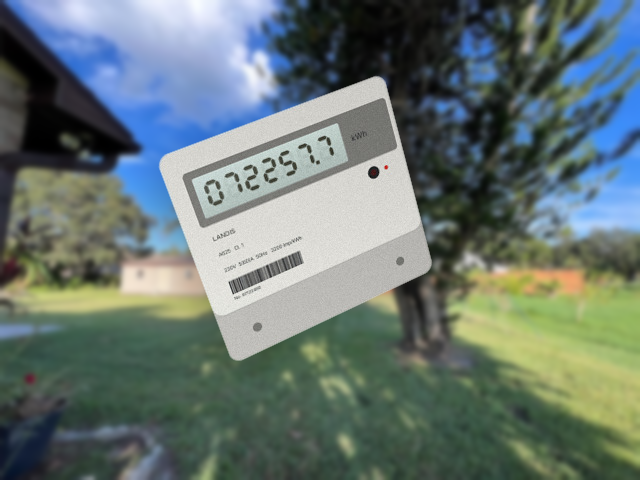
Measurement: 72257.7
